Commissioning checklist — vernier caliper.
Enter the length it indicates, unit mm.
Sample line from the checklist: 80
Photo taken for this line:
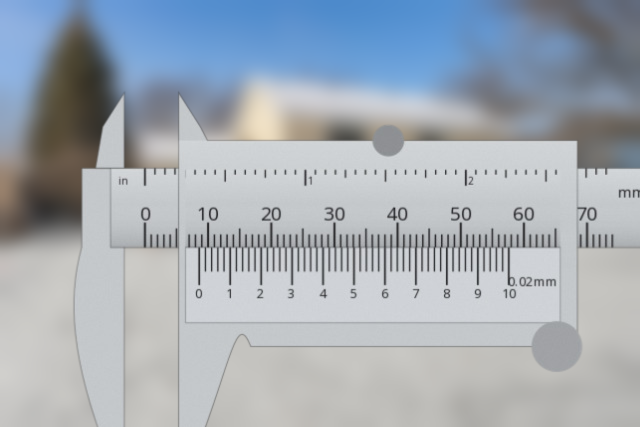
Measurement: 8.6
